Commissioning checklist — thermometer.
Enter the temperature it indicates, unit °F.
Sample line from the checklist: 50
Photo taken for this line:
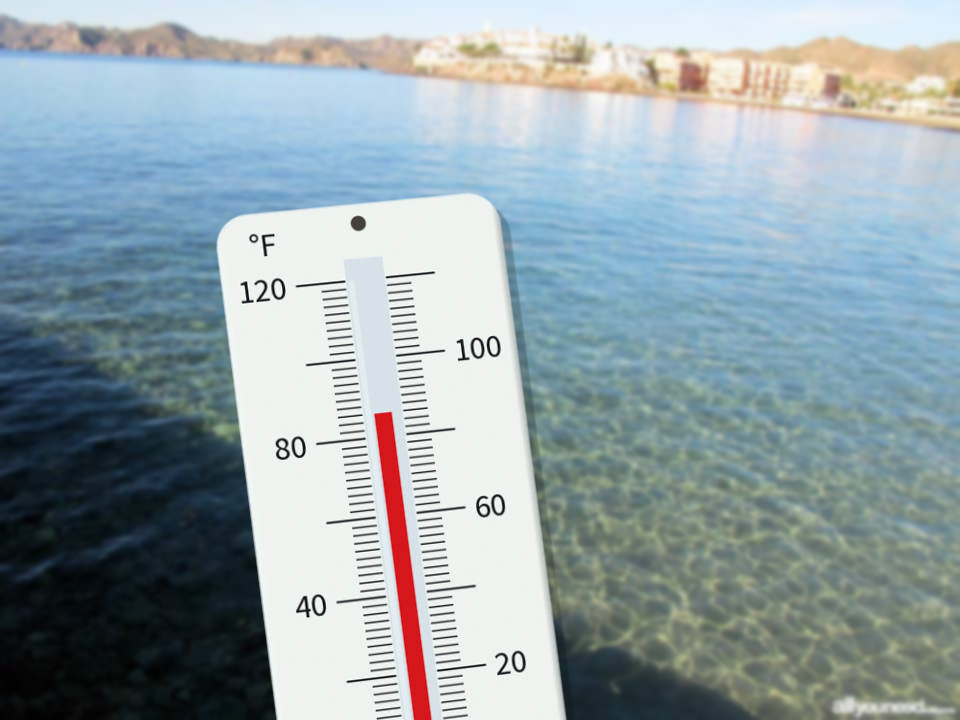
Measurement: 86
